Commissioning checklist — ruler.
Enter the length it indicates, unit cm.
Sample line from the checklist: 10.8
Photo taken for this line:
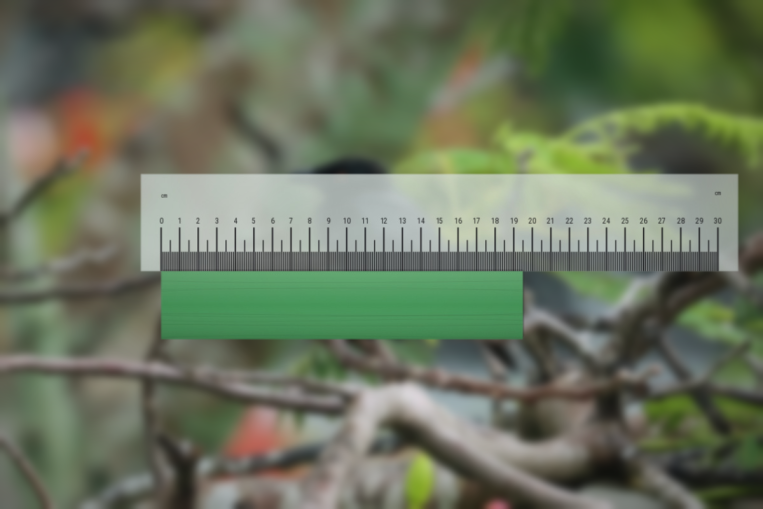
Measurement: 19.5
